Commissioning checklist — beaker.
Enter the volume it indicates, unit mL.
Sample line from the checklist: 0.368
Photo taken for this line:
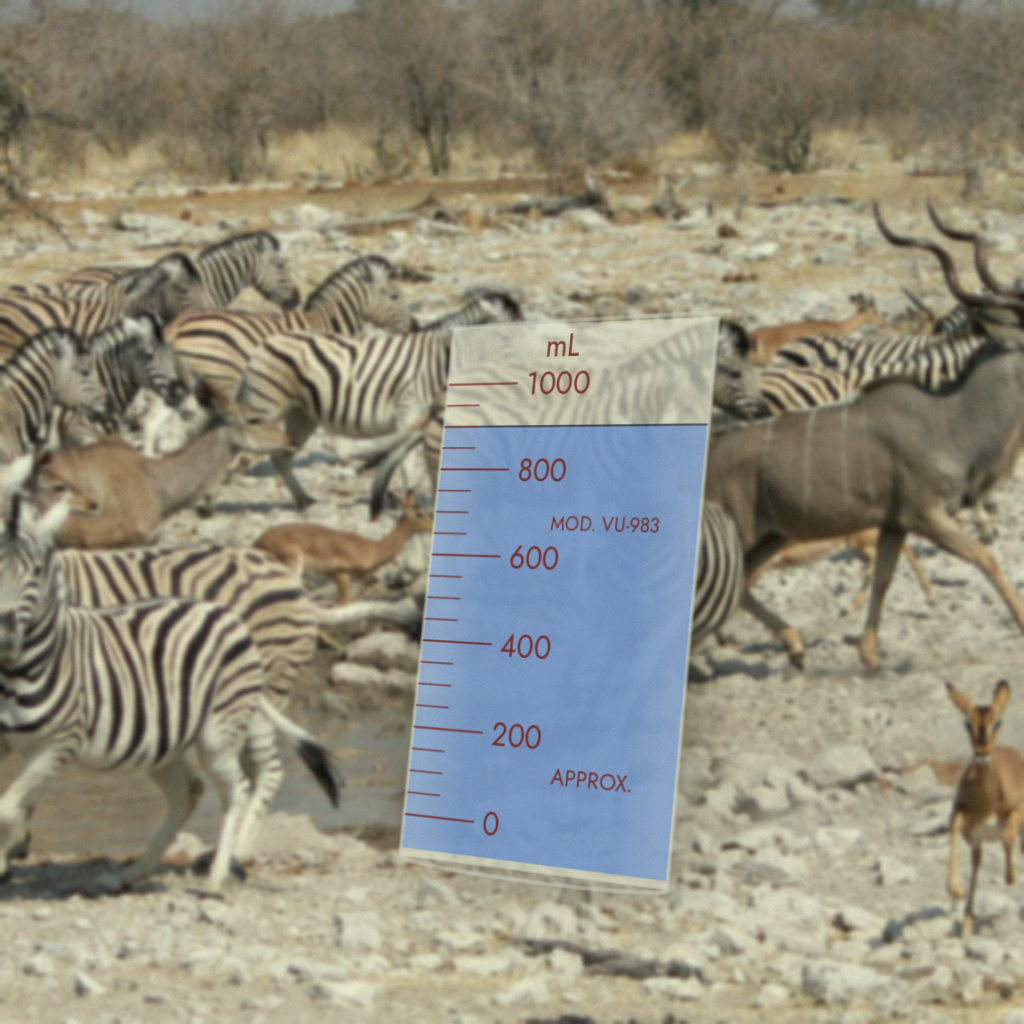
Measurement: 900
